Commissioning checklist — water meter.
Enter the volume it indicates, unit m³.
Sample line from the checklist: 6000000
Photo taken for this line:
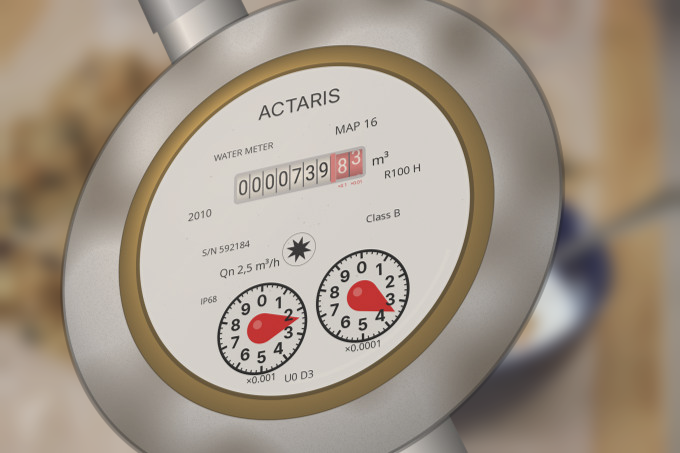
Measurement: 739.8323
